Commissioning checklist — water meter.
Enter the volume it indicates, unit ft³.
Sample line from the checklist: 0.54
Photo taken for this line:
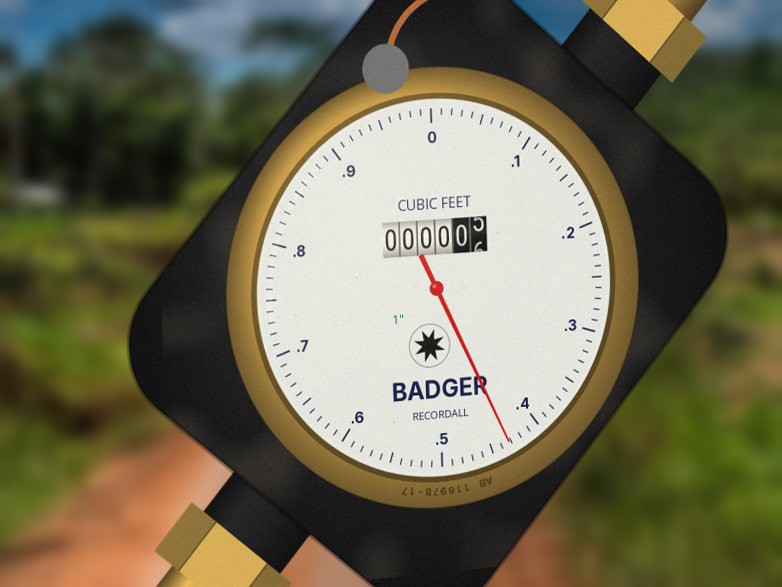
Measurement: 5.43
